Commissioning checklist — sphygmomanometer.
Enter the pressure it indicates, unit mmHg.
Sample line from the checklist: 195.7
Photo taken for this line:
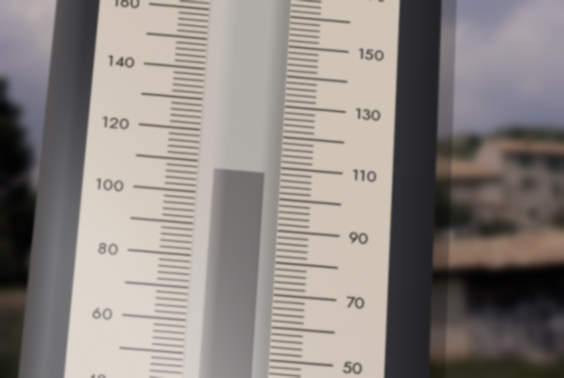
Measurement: 108
